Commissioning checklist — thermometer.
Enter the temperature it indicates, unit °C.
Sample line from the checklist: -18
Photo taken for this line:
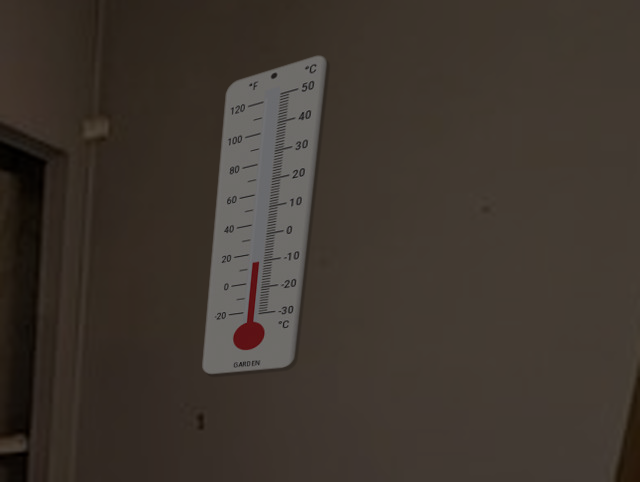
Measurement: -10
